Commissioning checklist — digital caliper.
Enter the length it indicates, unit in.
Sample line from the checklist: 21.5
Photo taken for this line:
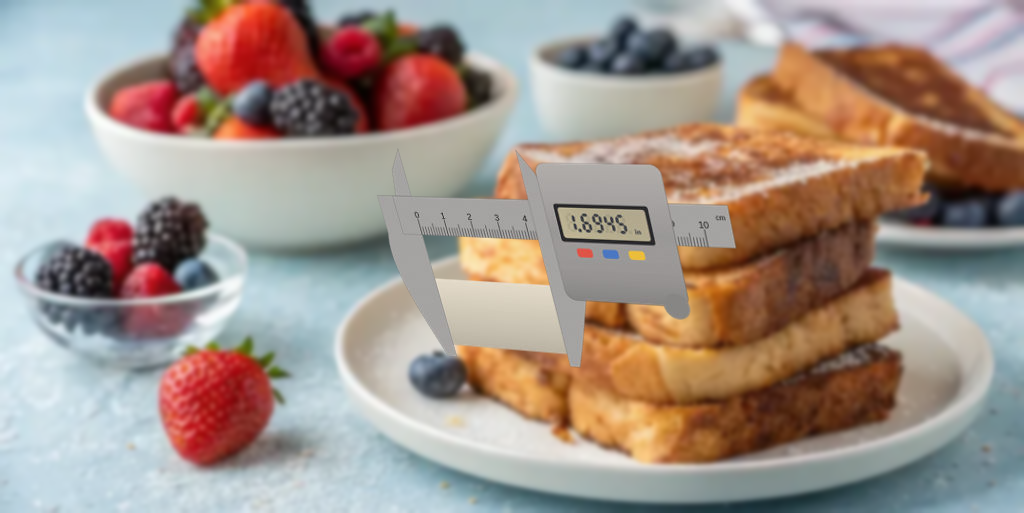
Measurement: 1.6945
